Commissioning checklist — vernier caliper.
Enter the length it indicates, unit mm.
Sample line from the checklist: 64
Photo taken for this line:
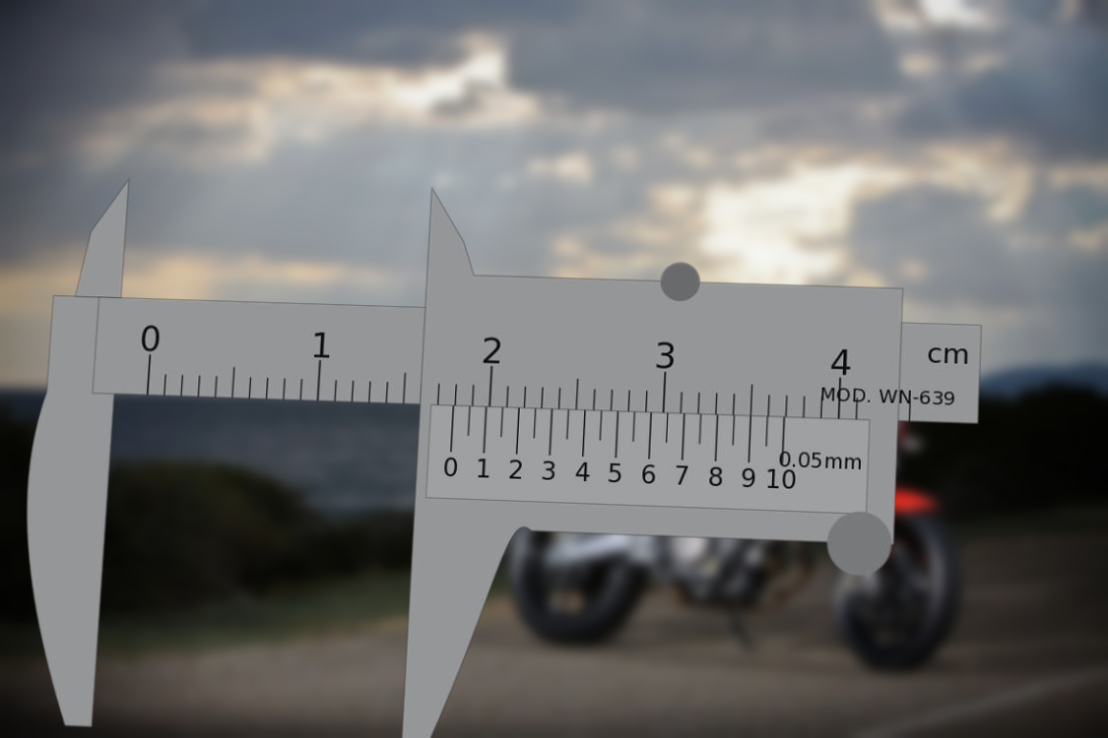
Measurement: 17.9
